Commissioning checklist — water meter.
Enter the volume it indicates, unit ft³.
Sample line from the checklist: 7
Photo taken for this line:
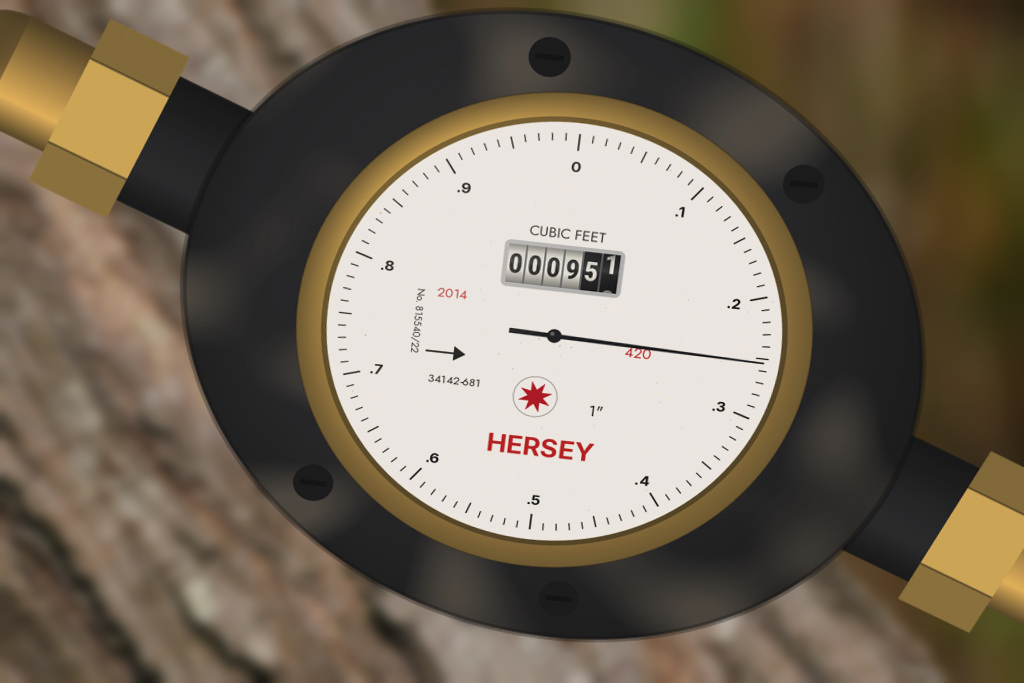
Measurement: 951.25
